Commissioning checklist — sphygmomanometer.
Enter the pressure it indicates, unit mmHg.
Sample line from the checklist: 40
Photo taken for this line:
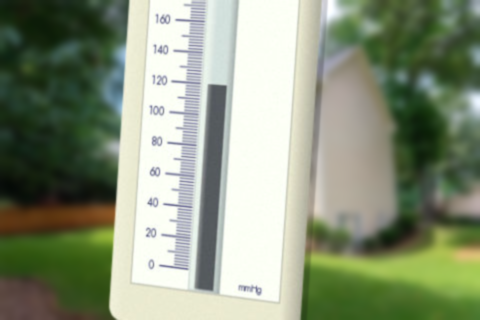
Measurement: 120
